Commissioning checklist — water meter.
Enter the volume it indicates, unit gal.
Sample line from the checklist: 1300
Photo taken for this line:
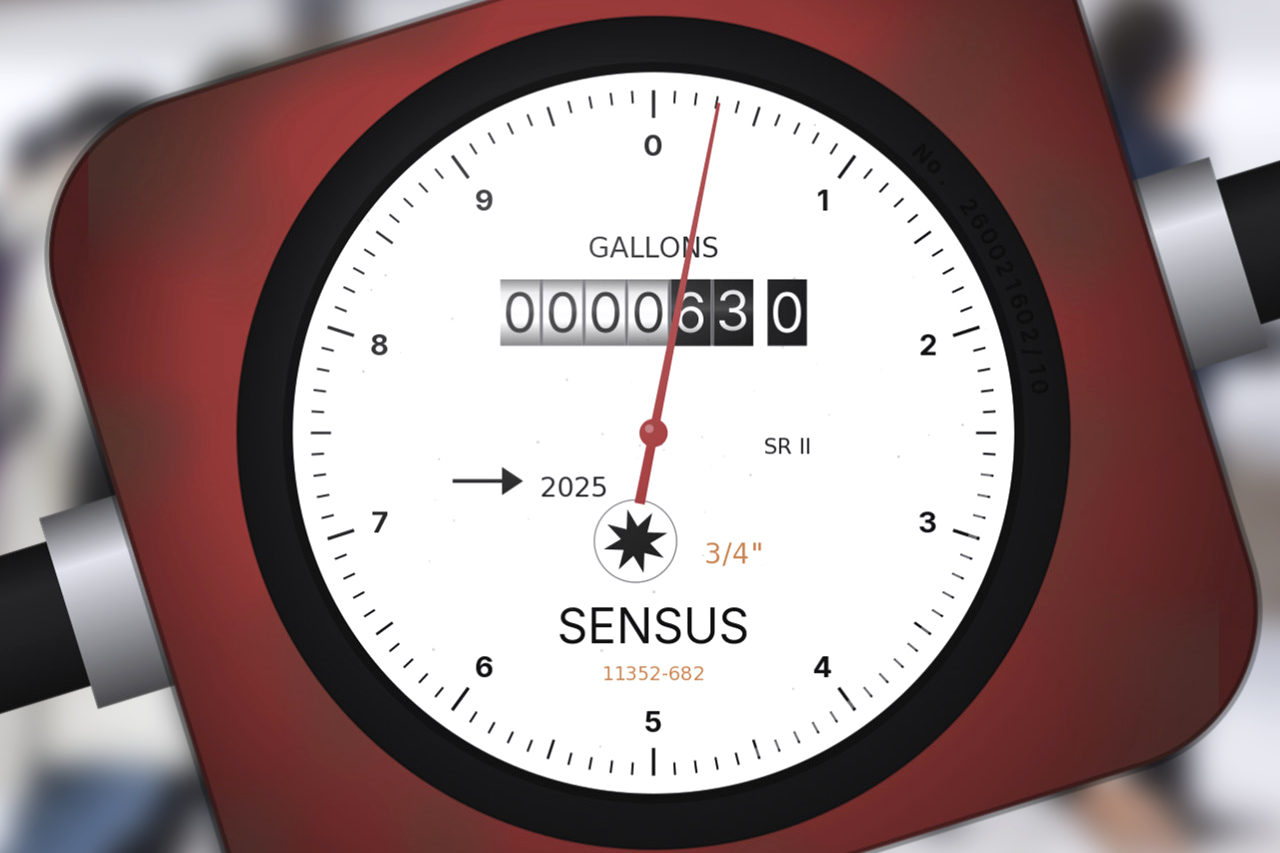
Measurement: 630.3
